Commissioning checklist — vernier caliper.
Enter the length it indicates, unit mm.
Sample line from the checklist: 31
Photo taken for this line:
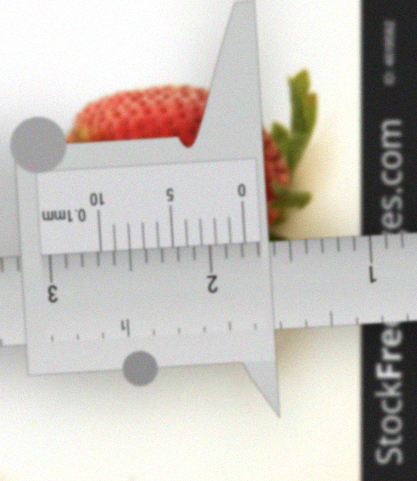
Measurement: 17.8
